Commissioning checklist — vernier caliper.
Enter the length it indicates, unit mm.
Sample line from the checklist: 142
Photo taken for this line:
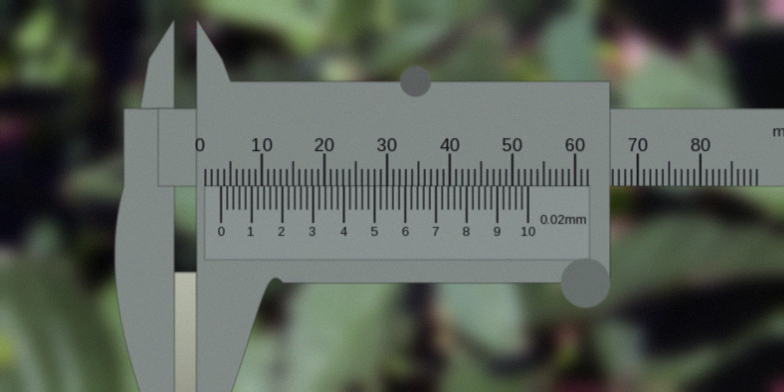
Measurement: 3.5
